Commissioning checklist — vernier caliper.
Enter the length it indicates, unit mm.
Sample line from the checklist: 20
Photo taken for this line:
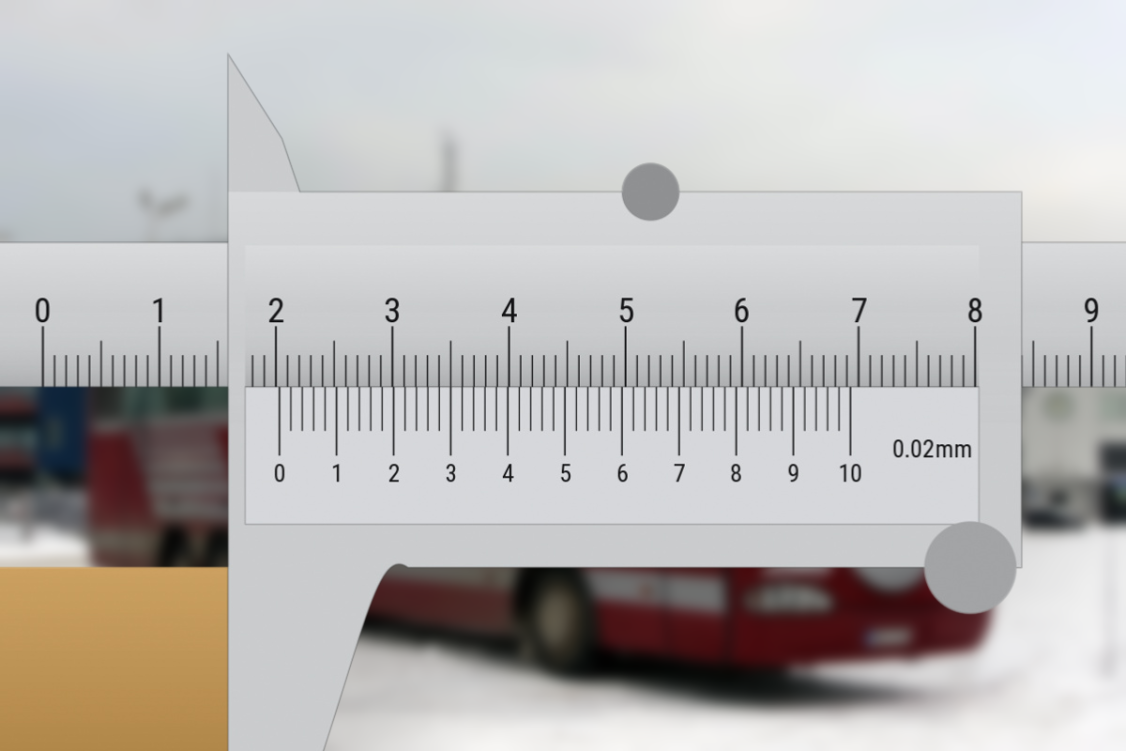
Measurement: 20.3
